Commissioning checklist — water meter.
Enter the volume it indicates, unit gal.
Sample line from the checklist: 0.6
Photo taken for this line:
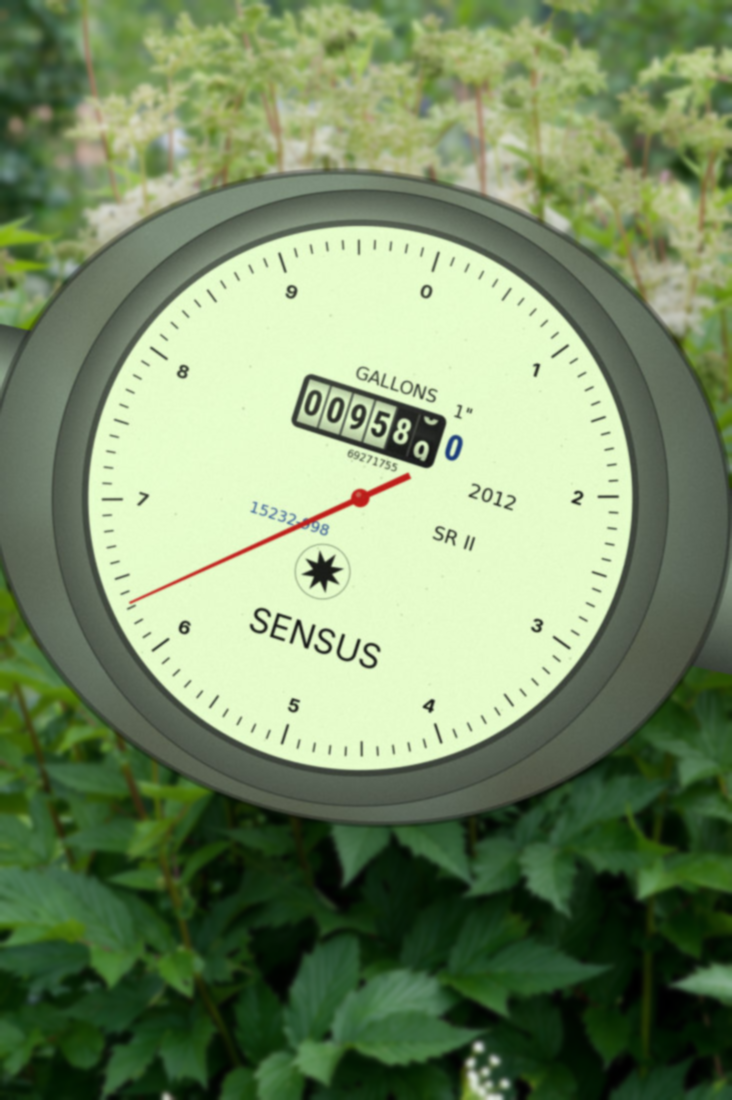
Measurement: 95886.3
